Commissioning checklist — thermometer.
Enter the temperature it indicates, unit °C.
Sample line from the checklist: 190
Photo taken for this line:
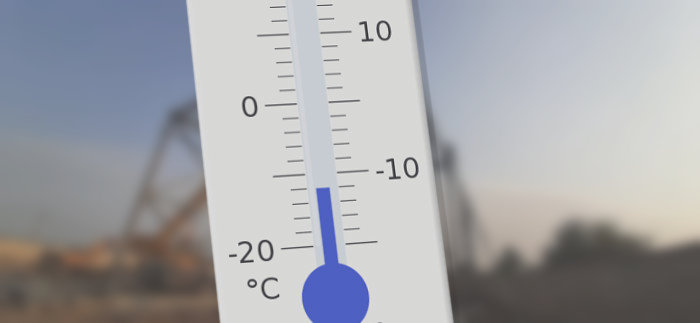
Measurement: -12
